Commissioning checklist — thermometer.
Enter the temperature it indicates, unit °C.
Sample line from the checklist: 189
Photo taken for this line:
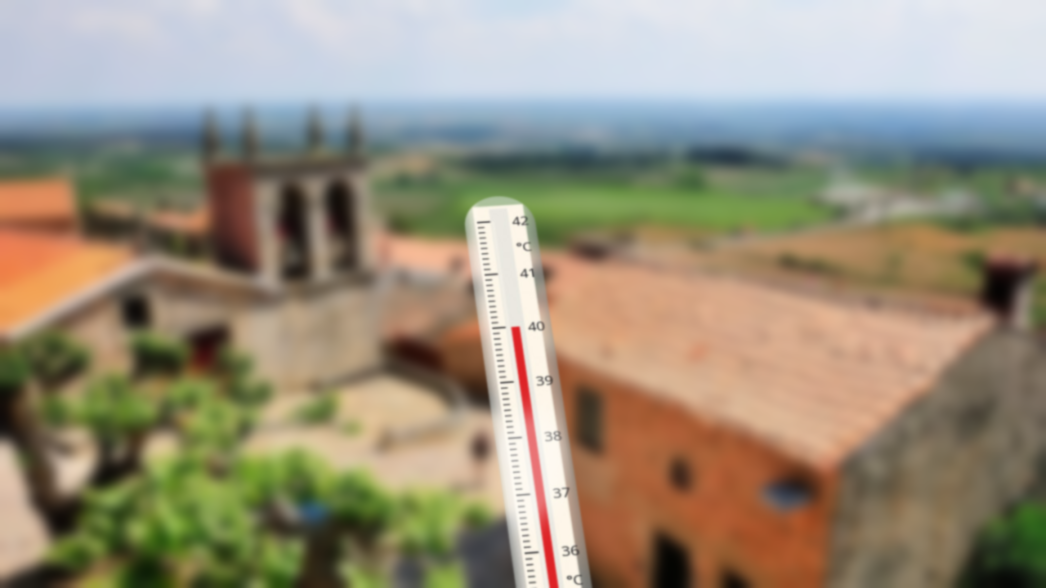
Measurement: 40
